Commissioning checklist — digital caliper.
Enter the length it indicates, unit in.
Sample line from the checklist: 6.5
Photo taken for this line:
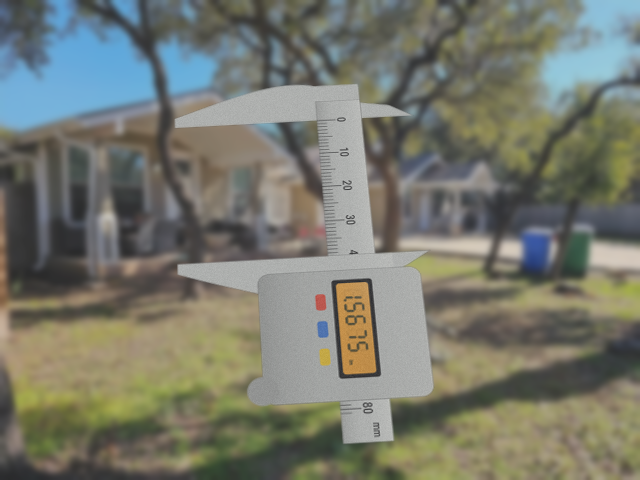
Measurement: 1.5675
